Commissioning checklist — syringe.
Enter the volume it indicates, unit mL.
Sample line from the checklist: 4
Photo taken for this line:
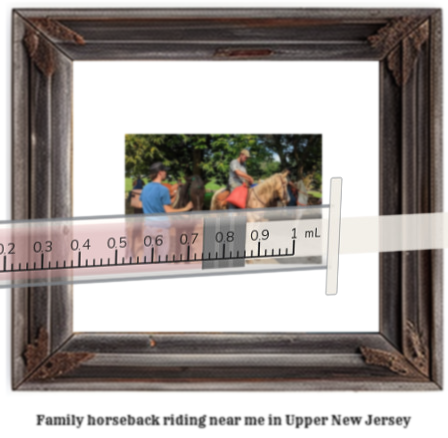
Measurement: 0.74
